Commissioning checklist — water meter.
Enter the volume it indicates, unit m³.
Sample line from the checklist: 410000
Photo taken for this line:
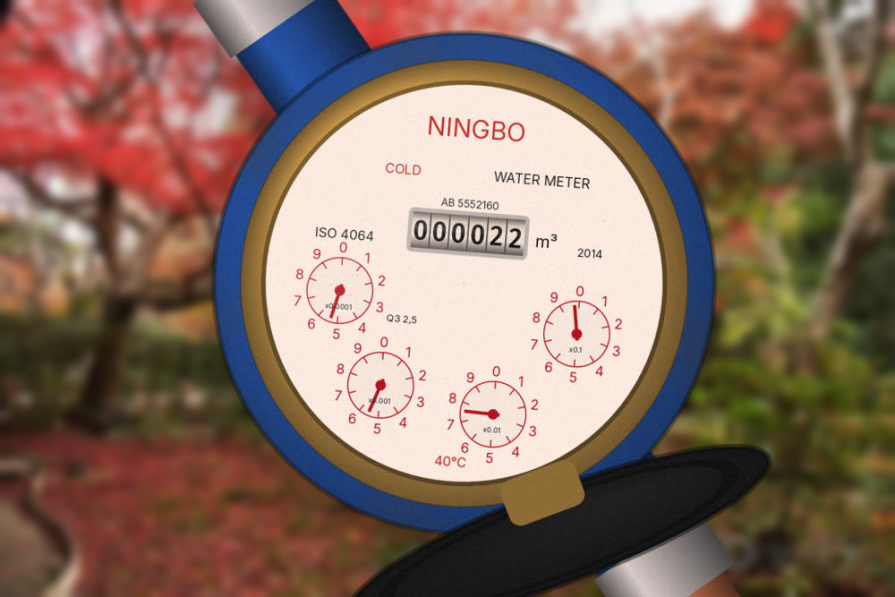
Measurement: 21.9755
